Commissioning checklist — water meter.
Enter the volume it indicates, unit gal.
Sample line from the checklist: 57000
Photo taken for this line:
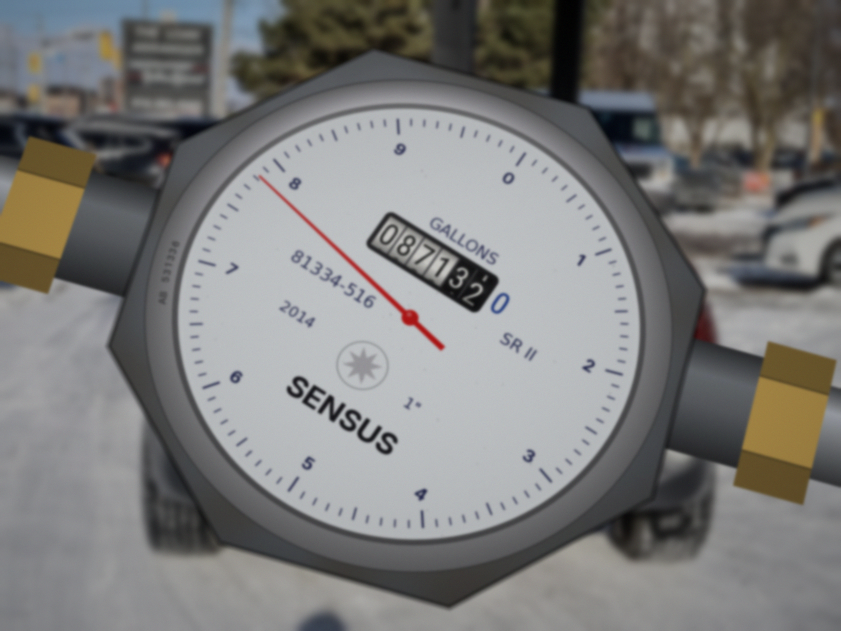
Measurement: 871317.8
